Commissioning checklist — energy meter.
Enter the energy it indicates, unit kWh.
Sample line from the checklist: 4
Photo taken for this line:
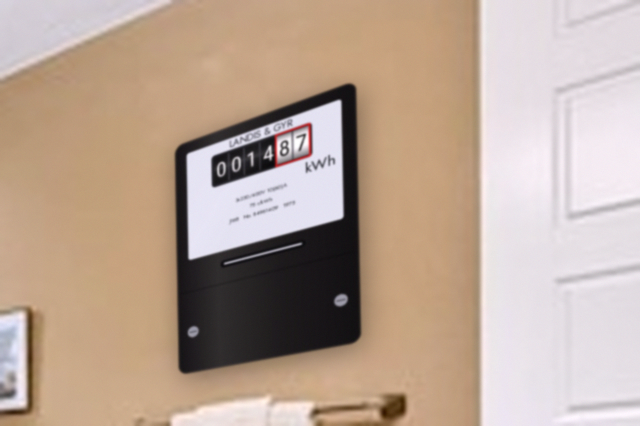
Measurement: 14.87
